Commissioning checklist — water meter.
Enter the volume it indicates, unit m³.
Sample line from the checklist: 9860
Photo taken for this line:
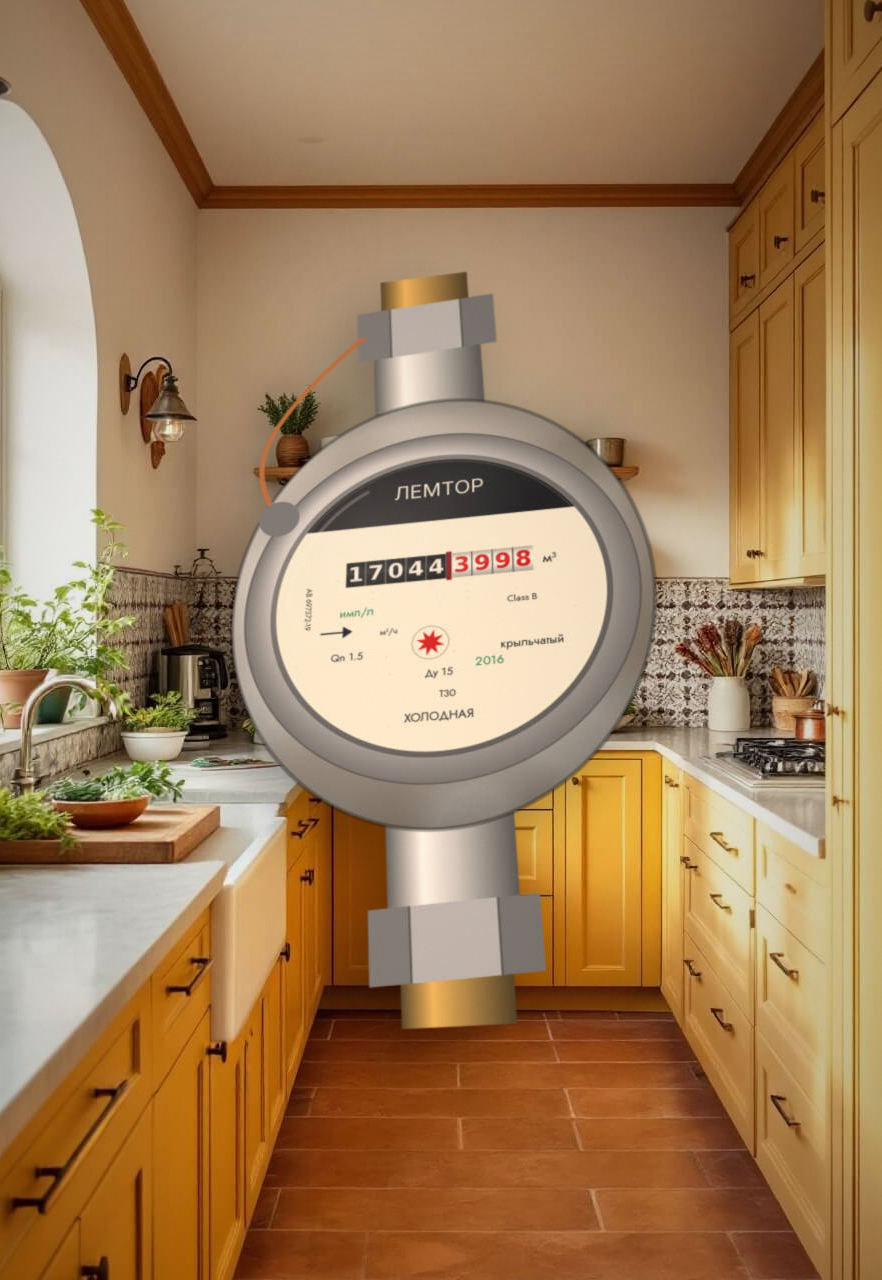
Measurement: 17044.3998
